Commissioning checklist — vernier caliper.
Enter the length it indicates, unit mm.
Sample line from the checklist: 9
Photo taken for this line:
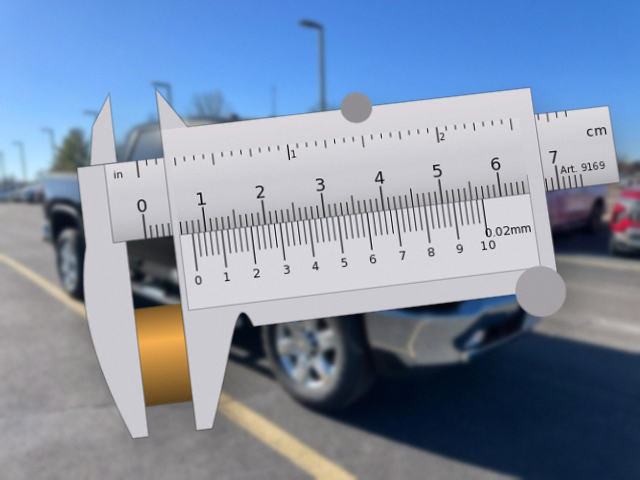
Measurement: 7.8
